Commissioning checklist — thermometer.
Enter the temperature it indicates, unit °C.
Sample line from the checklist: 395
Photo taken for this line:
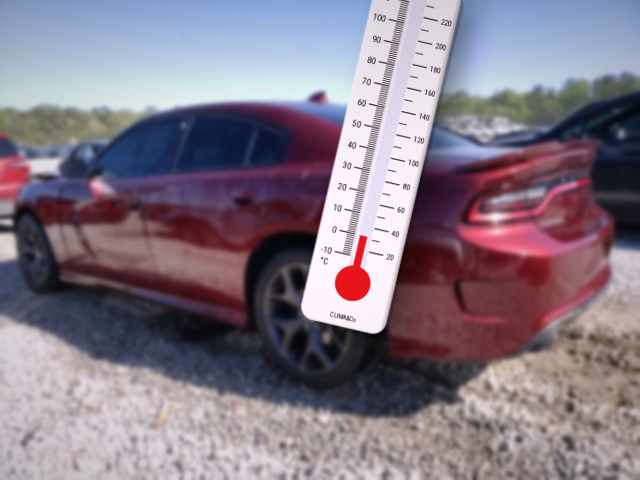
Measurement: 0
